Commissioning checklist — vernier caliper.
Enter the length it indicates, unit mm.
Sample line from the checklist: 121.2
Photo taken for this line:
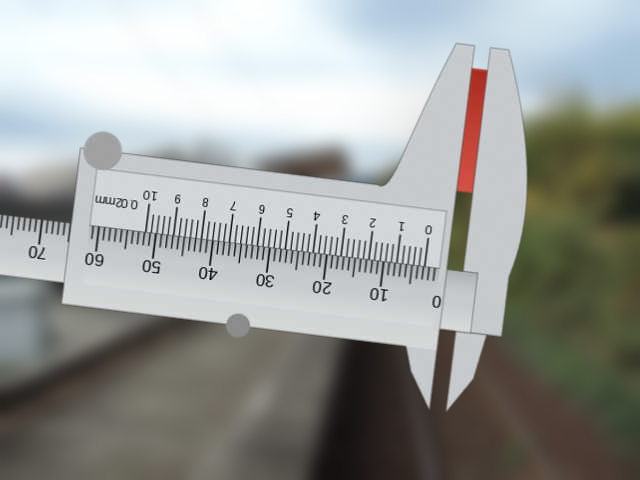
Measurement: 2.8
